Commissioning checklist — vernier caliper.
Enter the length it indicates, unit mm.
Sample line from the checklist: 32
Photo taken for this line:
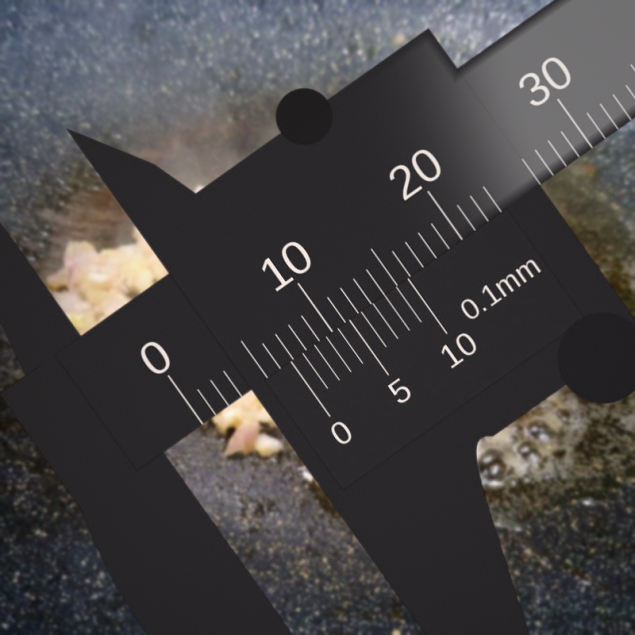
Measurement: 6.8
